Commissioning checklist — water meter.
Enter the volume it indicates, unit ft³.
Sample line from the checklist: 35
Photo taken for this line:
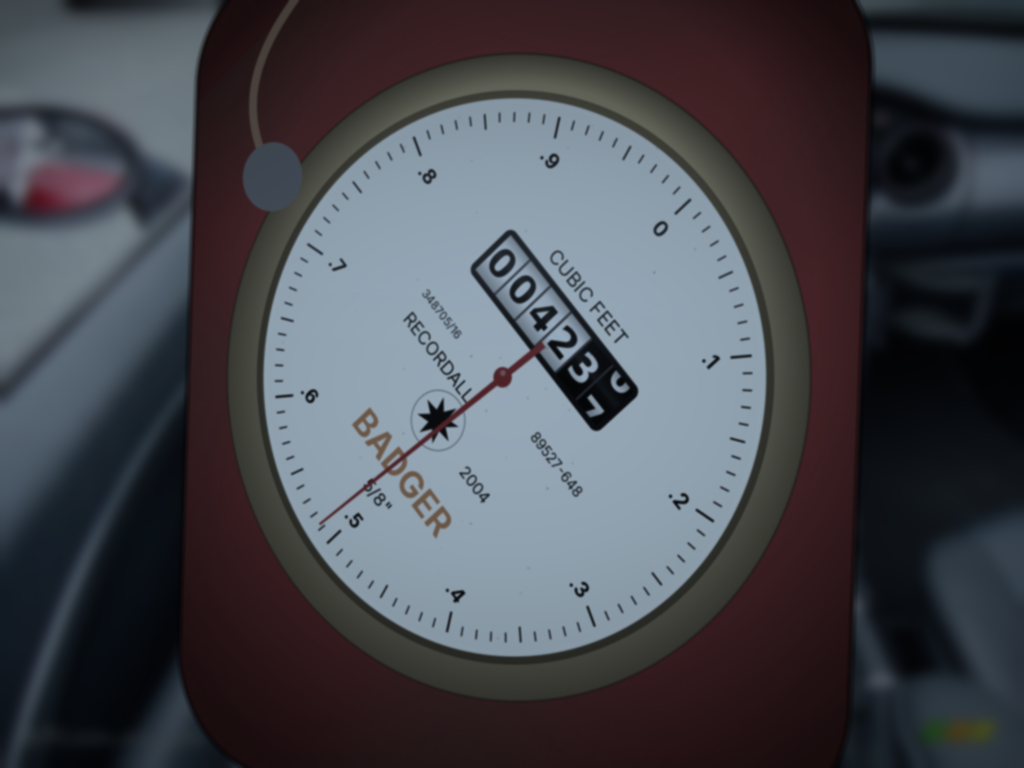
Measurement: 4236.51
